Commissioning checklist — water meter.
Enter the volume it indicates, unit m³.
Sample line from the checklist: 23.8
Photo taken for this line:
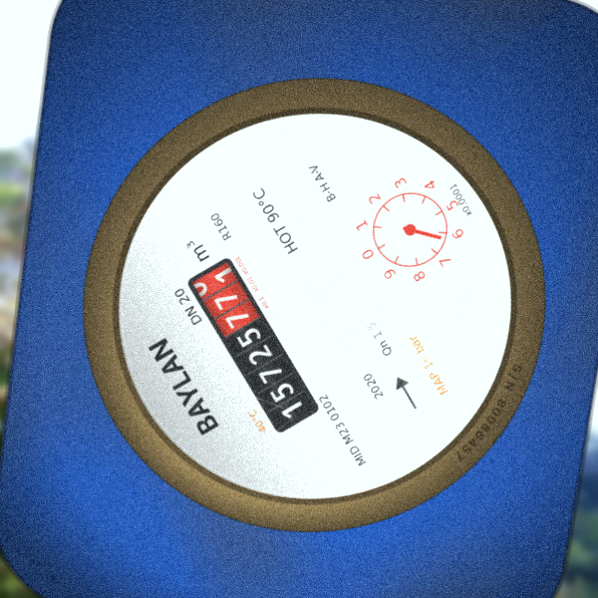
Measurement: 15725.7706
